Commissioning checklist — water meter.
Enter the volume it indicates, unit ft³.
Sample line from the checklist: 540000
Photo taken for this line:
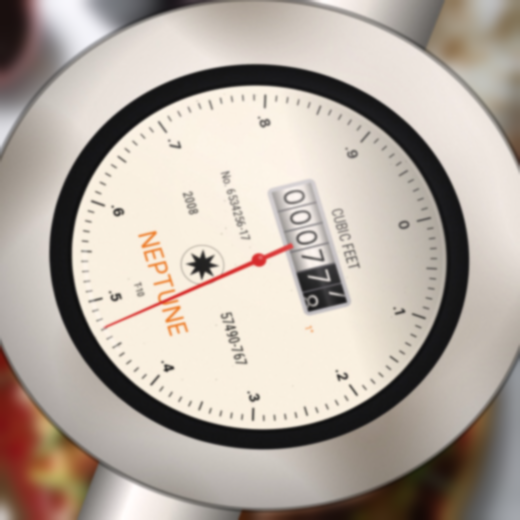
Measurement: 777.47
